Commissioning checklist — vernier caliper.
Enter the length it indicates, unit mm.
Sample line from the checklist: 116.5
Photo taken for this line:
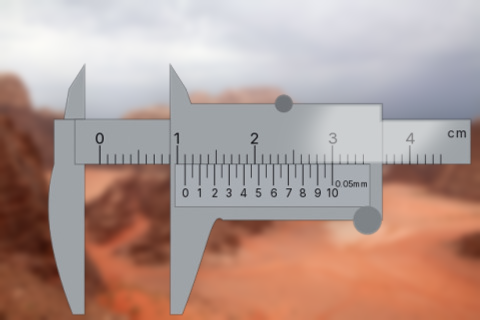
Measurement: 11.0
